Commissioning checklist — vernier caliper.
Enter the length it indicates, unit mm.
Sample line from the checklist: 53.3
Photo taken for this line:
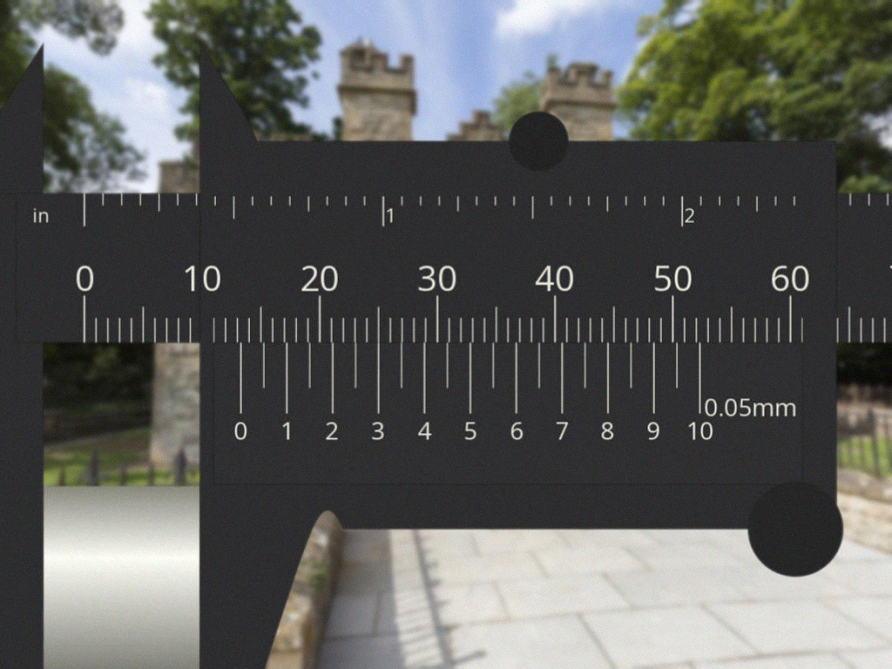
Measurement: 13.3
